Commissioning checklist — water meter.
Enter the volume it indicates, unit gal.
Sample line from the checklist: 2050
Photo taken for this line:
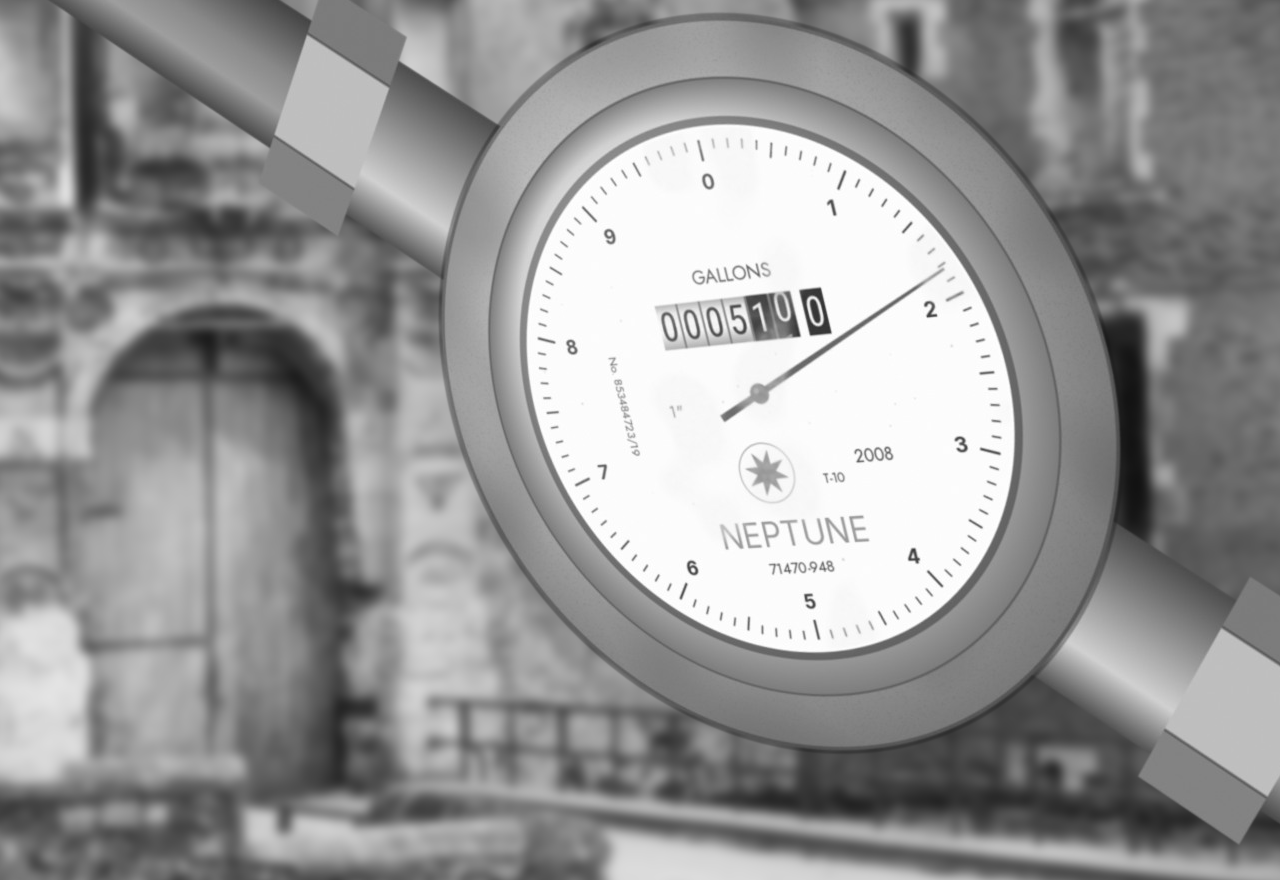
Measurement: 5101.8
